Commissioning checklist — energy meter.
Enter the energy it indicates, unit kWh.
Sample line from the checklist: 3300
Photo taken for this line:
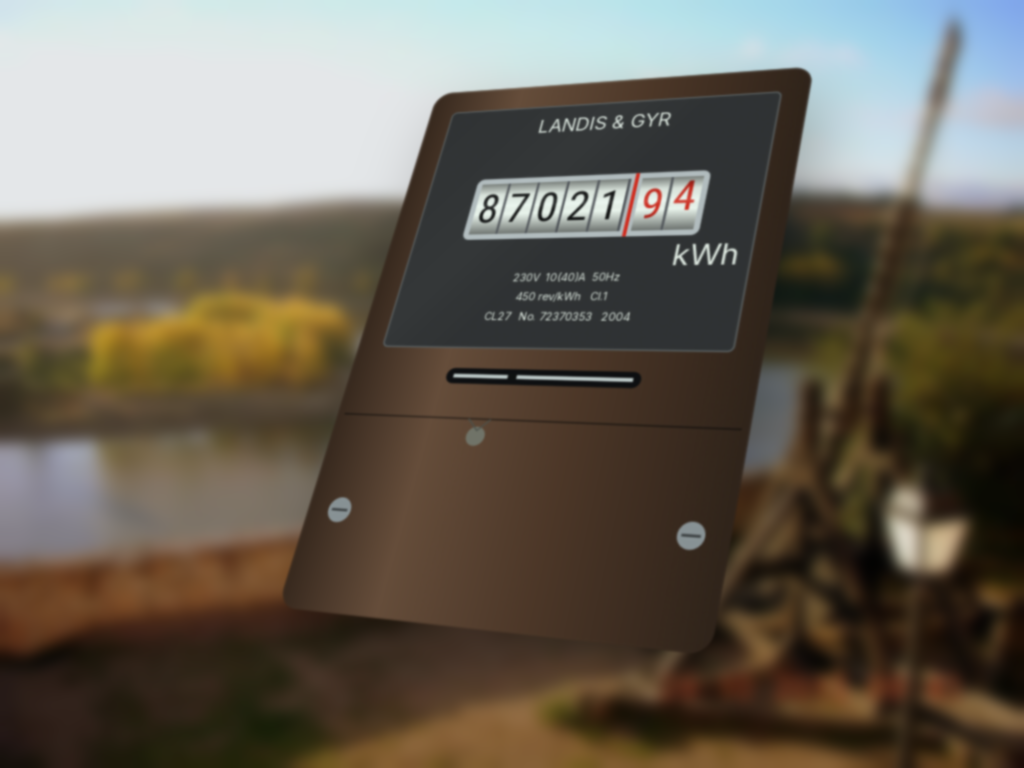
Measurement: 87021.94
